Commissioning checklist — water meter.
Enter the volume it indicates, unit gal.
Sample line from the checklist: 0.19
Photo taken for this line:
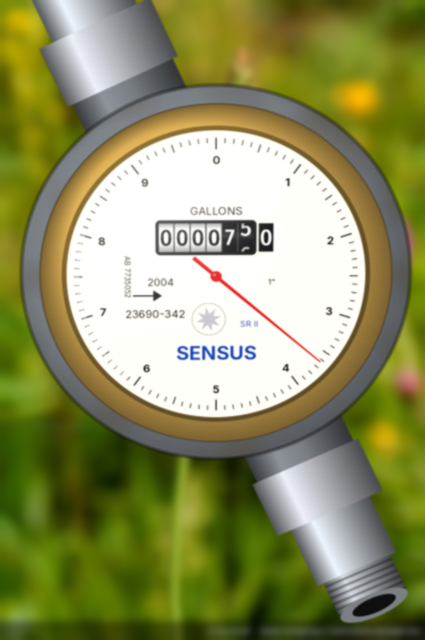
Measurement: 753.6
